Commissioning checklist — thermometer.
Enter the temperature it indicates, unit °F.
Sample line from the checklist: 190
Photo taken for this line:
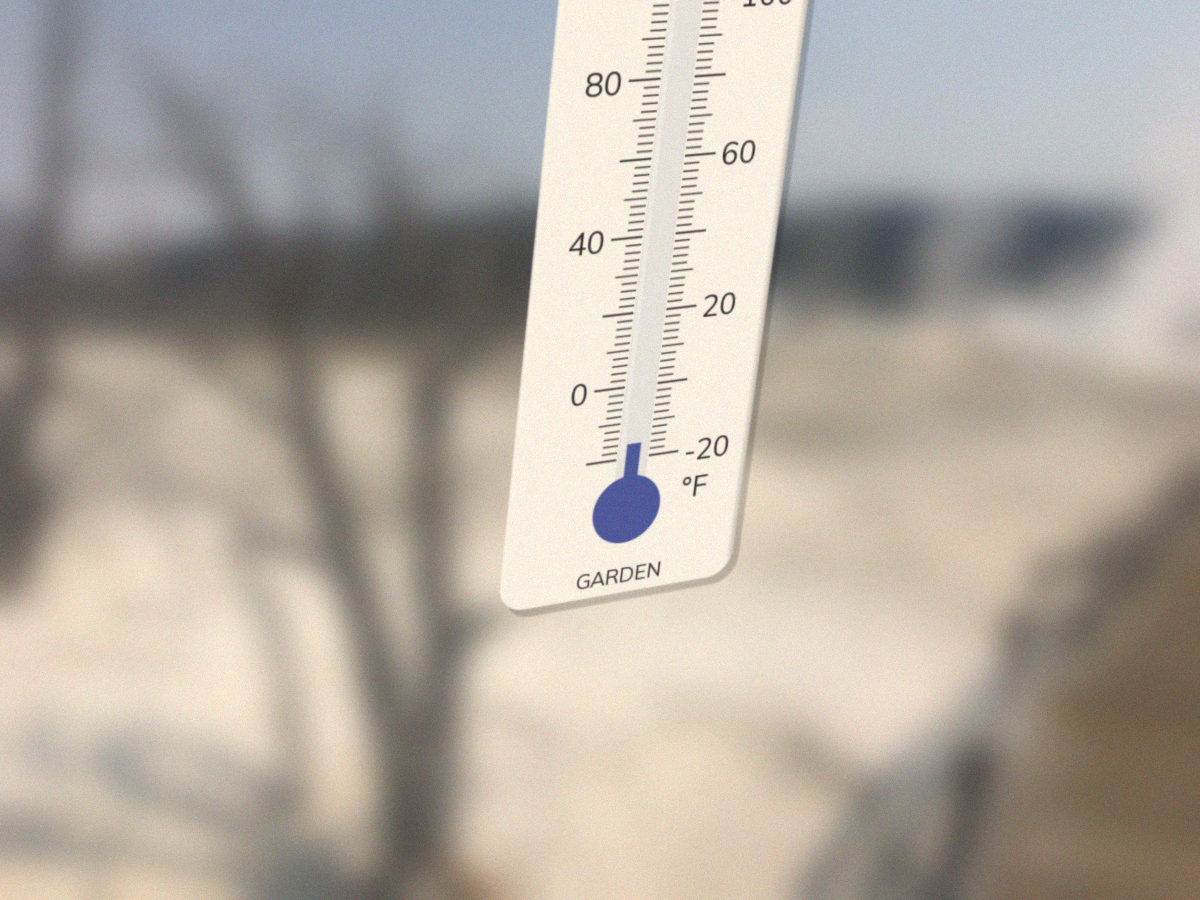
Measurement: -16
